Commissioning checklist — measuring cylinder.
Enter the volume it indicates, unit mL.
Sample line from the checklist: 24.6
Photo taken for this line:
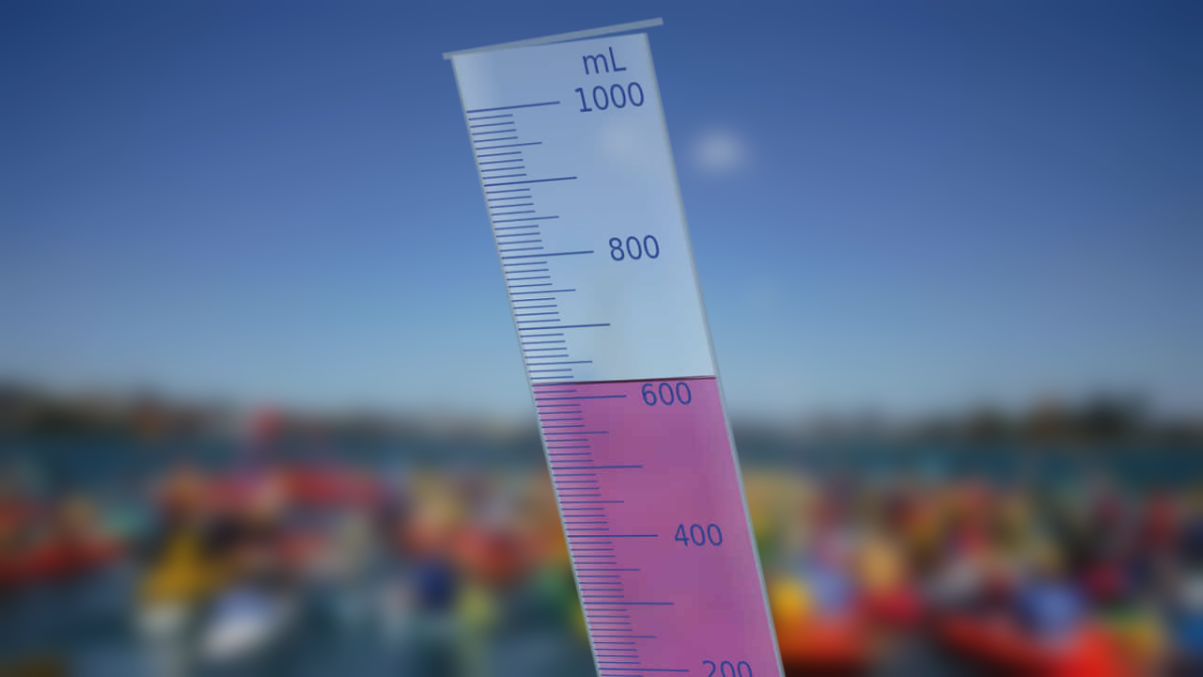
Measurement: 620
